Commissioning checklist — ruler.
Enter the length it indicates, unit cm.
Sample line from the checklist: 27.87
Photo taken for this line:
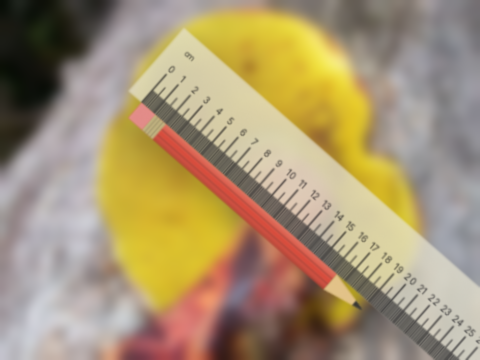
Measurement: 19
